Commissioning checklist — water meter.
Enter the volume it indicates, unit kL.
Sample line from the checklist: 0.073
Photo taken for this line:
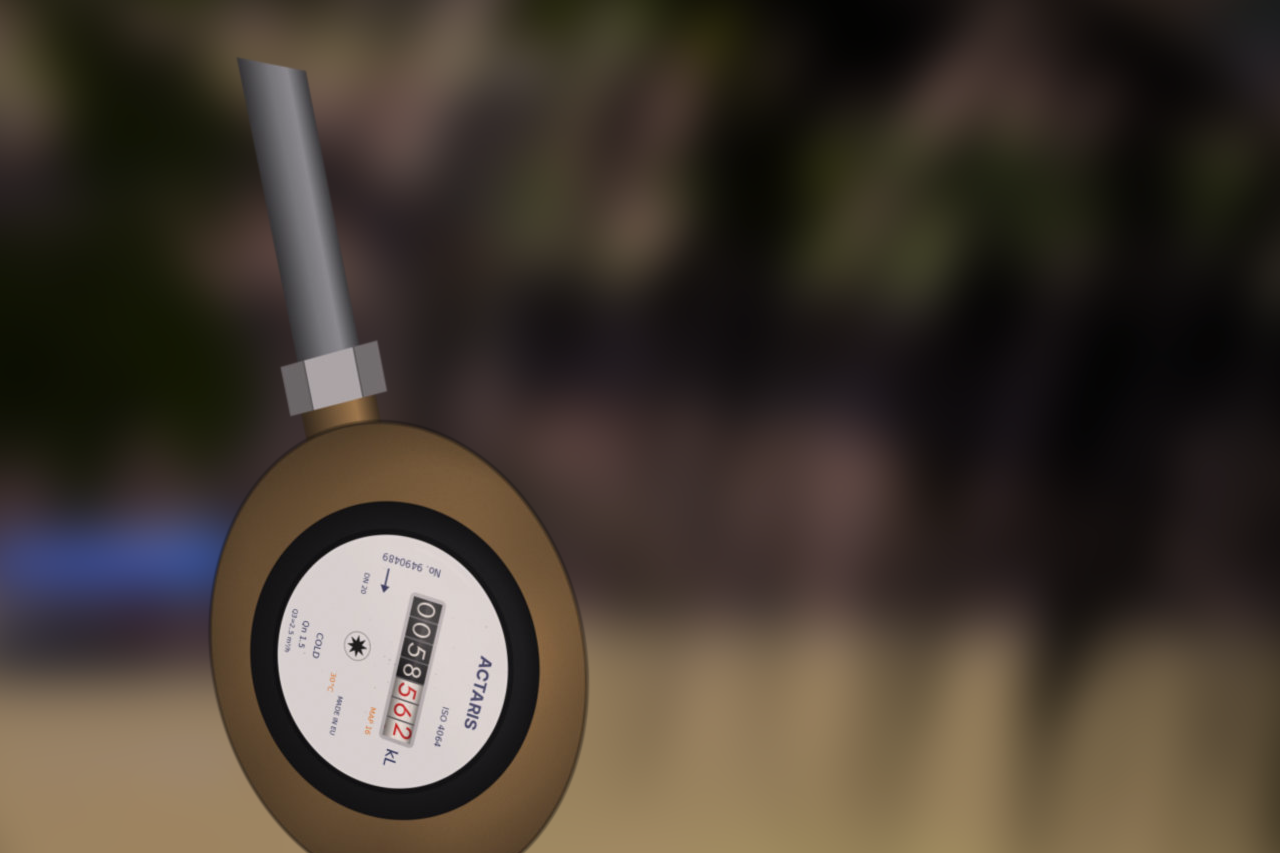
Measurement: 58.562
